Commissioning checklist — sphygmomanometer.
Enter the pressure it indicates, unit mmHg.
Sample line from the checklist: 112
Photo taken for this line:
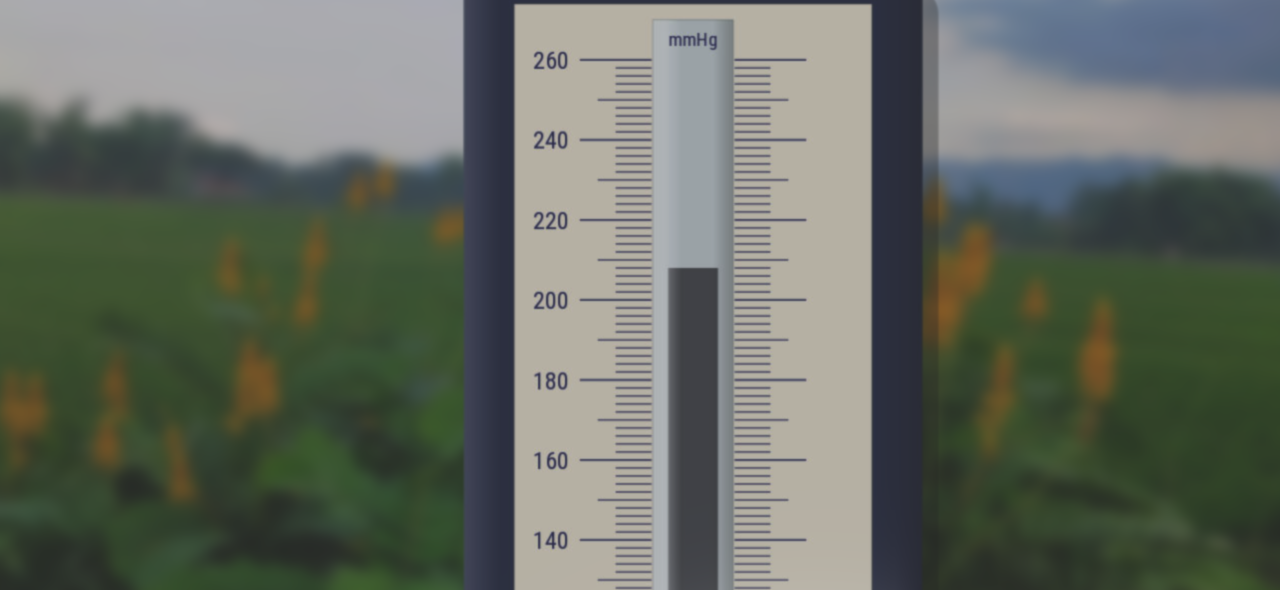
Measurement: 208
